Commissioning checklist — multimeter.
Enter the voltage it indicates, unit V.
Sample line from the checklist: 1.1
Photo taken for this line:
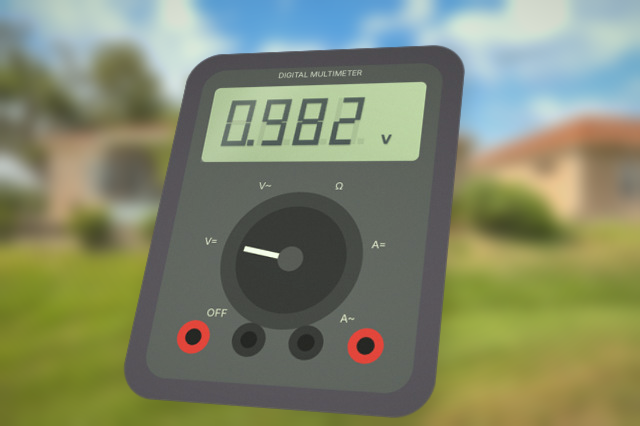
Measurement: 0.982
